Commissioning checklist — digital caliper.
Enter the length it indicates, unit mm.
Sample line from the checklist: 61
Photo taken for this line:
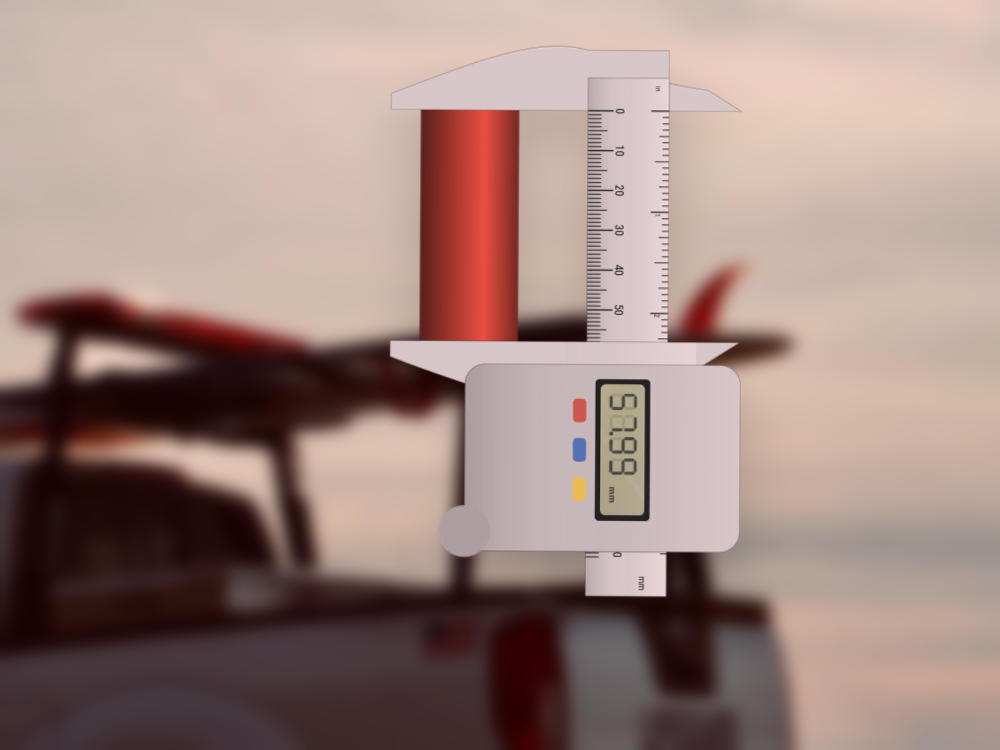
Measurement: 57.99
